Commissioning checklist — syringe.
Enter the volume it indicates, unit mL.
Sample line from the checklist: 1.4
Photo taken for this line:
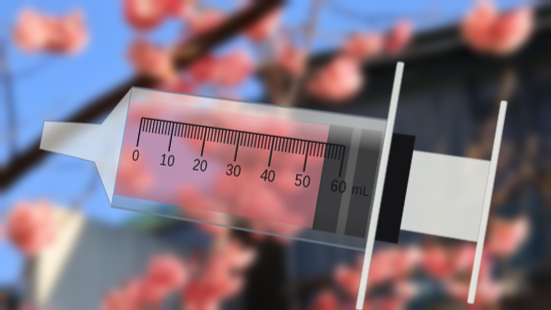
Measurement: 55
